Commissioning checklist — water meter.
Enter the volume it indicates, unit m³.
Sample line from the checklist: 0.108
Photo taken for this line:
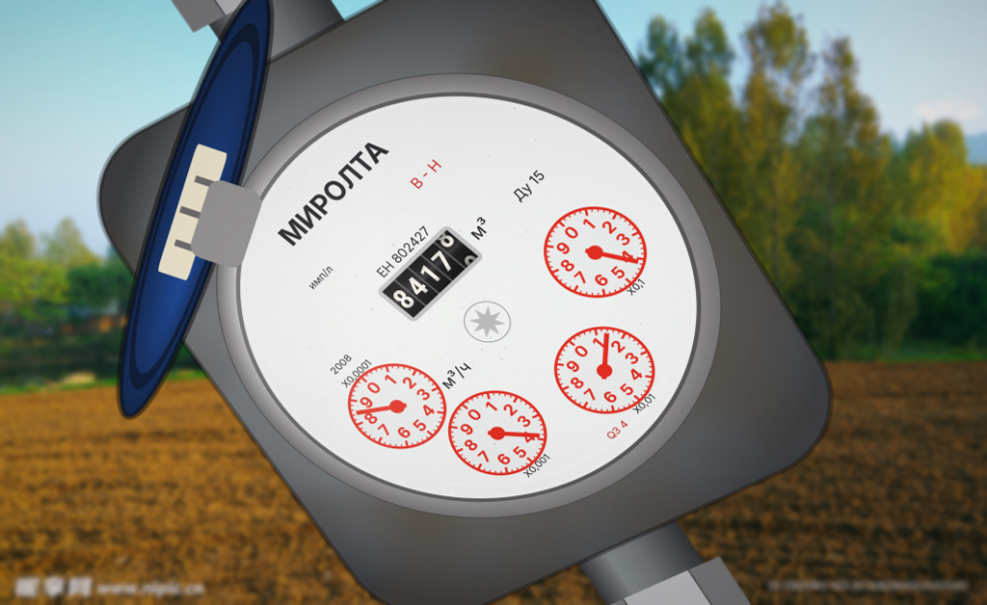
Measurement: 84178.4138
